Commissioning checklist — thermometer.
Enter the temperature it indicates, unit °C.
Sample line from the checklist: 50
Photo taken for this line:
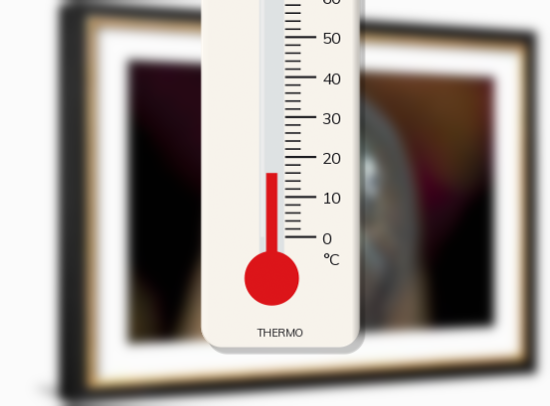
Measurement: 16
